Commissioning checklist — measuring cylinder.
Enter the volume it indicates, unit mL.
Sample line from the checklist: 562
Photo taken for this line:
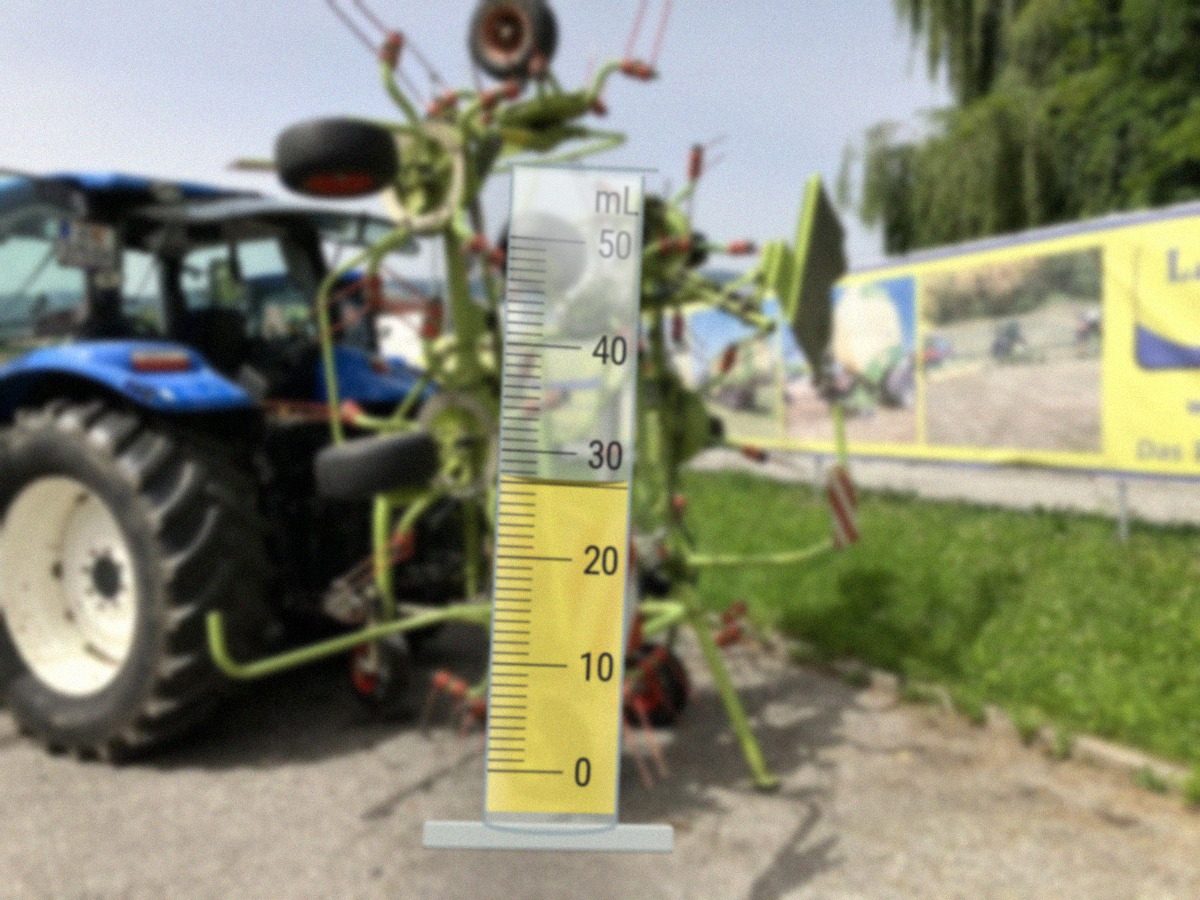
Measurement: 27
